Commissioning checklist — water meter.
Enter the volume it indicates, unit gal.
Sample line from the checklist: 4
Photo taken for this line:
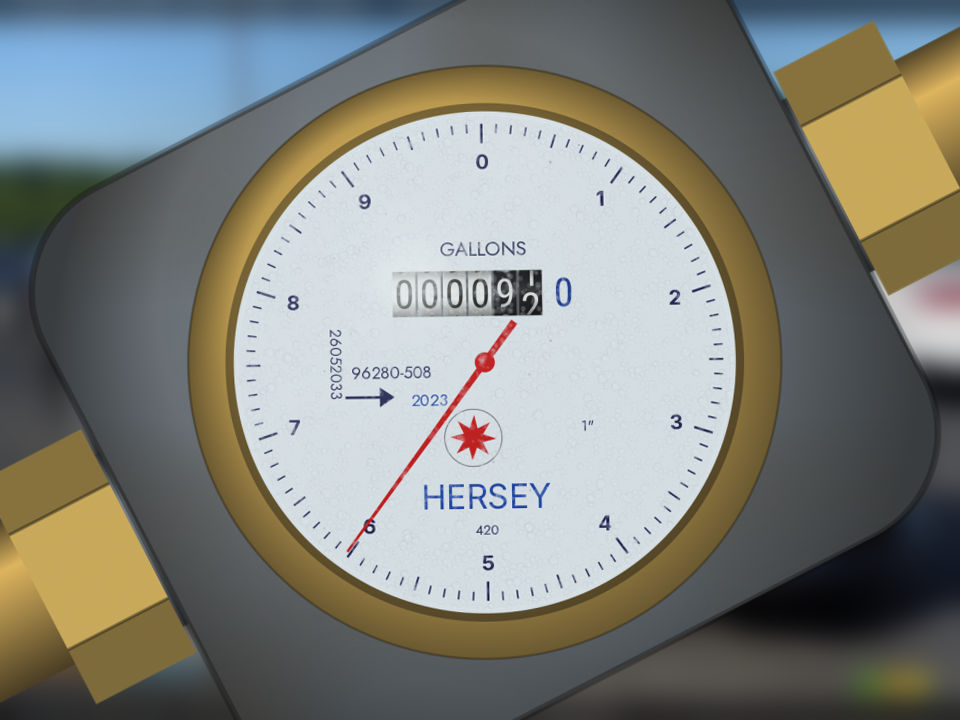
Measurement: 916.0
